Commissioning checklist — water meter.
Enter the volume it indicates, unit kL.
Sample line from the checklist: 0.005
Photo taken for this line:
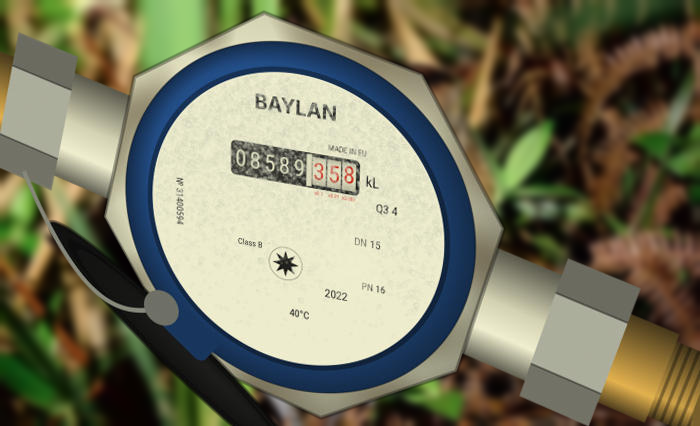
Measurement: 8589.358
